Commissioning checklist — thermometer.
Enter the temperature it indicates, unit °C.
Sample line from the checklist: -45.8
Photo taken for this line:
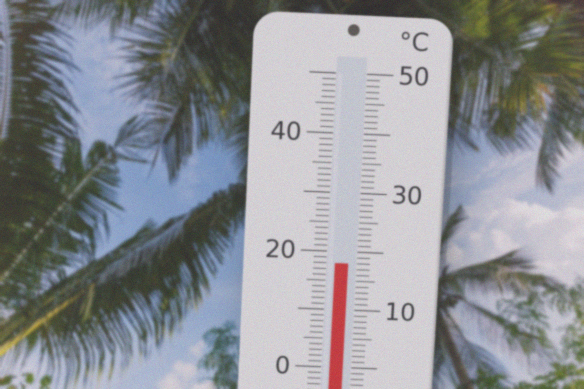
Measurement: 18
